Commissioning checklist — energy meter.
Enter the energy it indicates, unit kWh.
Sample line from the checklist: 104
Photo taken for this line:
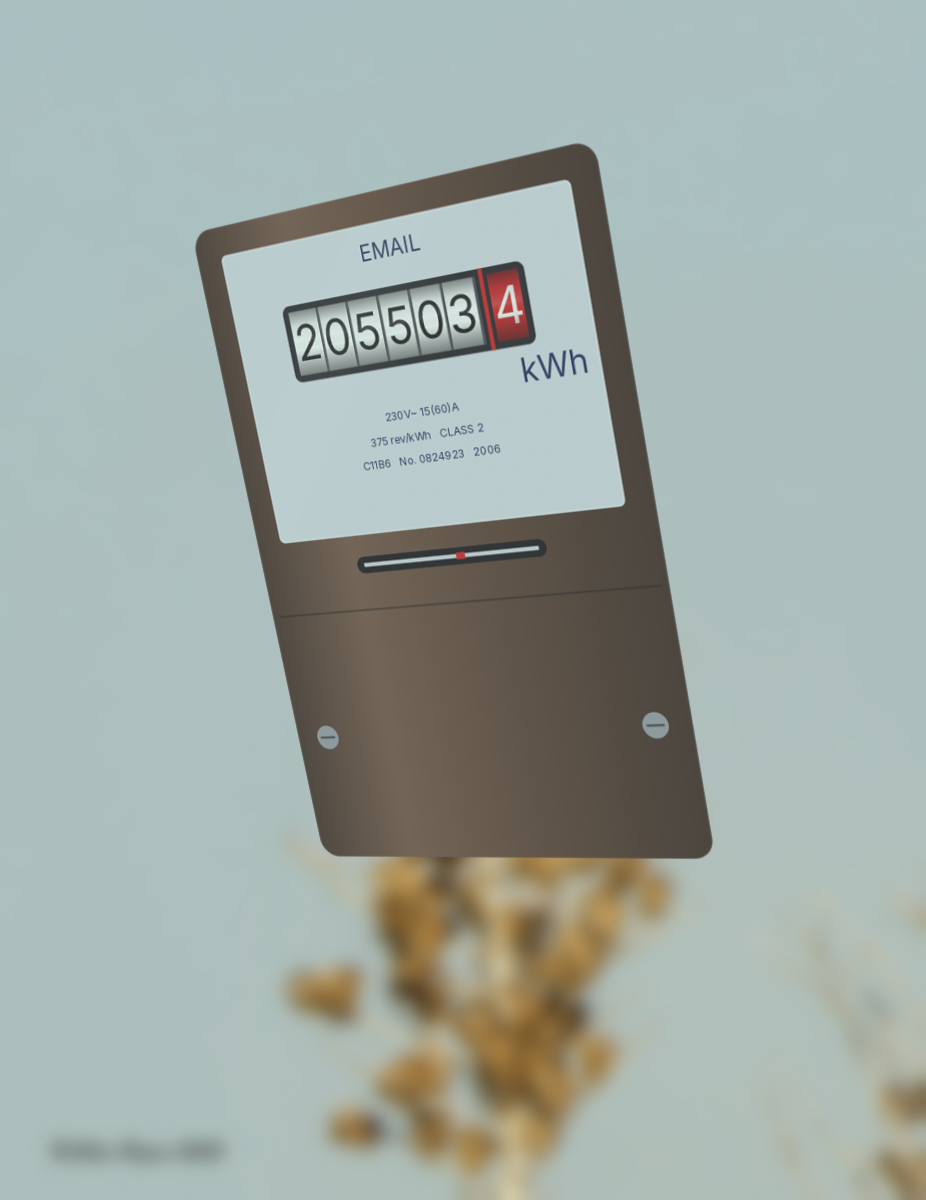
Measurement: 205503.4
